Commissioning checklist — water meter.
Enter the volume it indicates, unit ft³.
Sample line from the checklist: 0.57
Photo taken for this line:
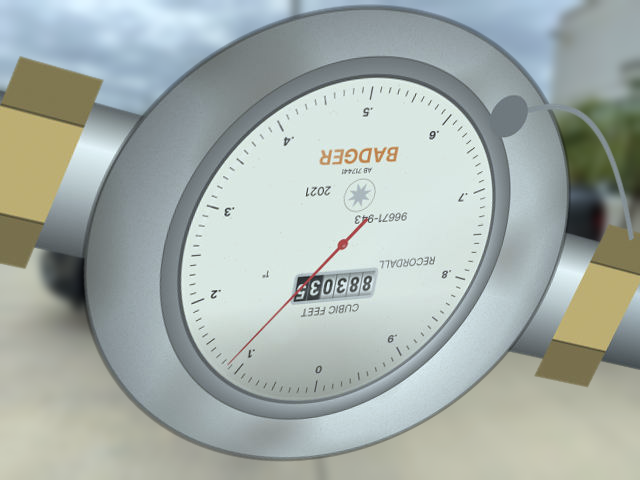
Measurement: 883035.11
